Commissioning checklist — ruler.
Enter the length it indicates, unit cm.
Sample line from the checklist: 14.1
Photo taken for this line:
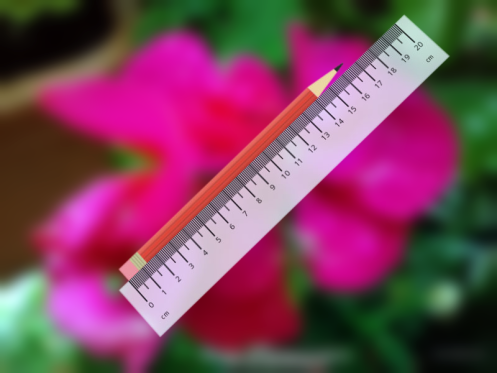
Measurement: 16.5
